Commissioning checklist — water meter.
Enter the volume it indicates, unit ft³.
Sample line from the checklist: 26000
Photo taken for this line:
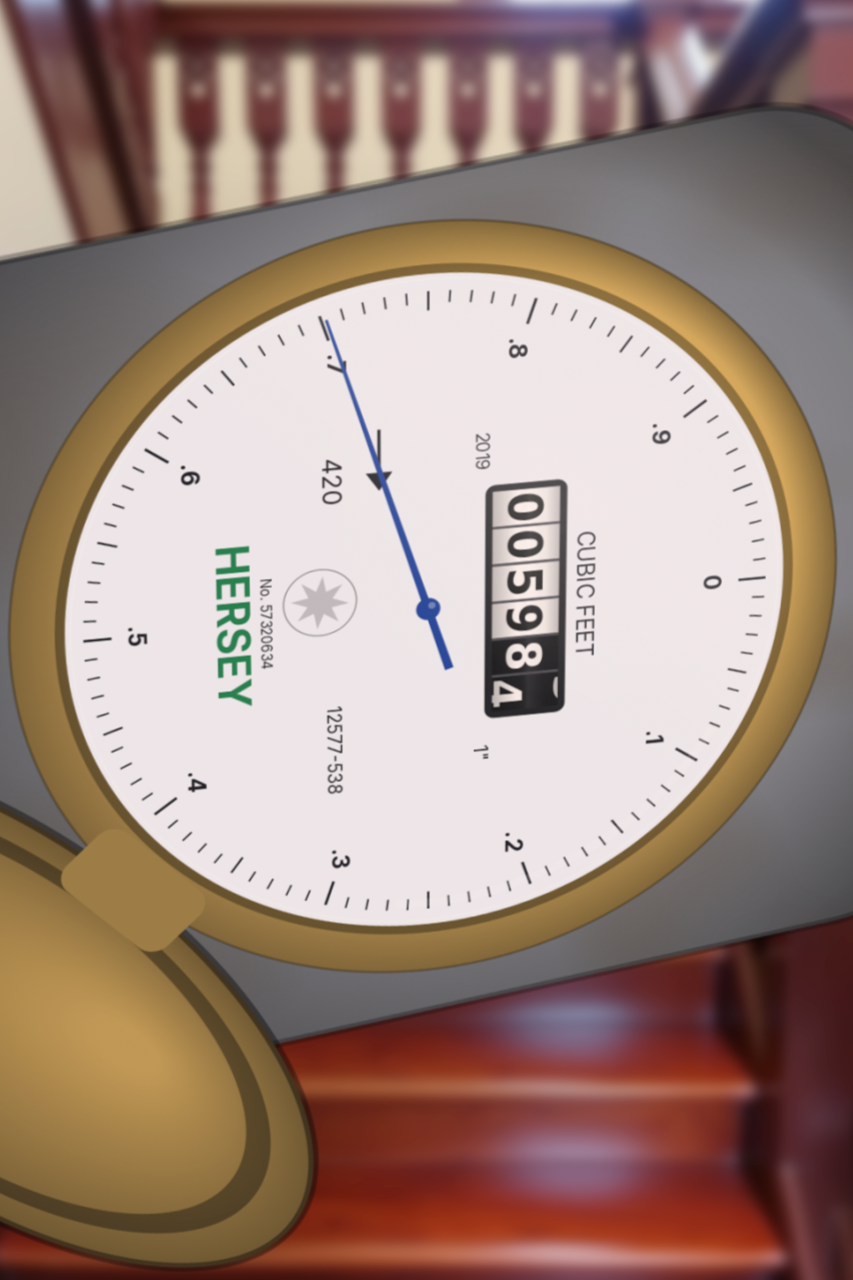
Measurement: 5983.70
